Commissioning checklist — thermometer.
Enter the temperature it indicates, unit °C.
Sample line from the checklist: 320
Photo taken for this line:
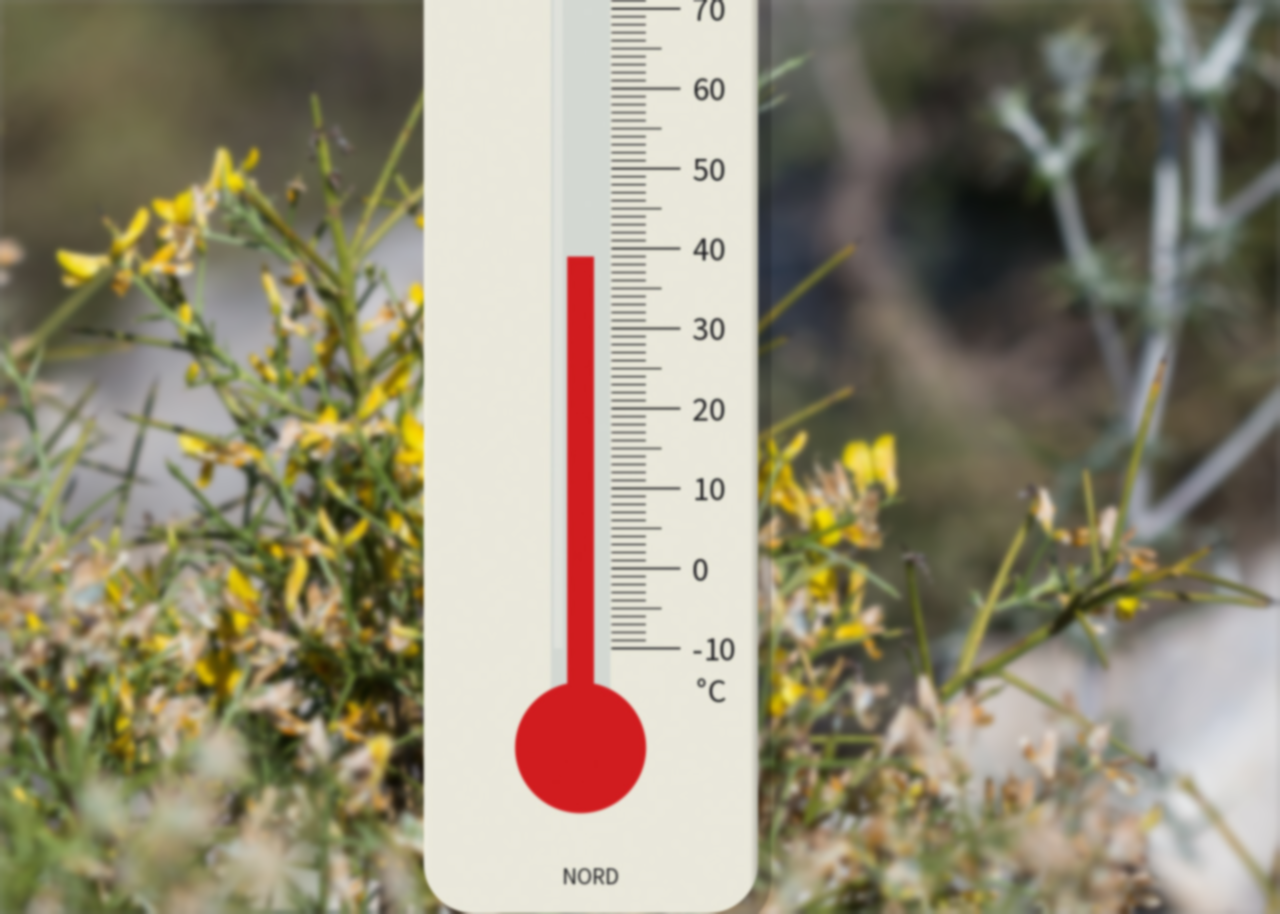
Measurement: 39
